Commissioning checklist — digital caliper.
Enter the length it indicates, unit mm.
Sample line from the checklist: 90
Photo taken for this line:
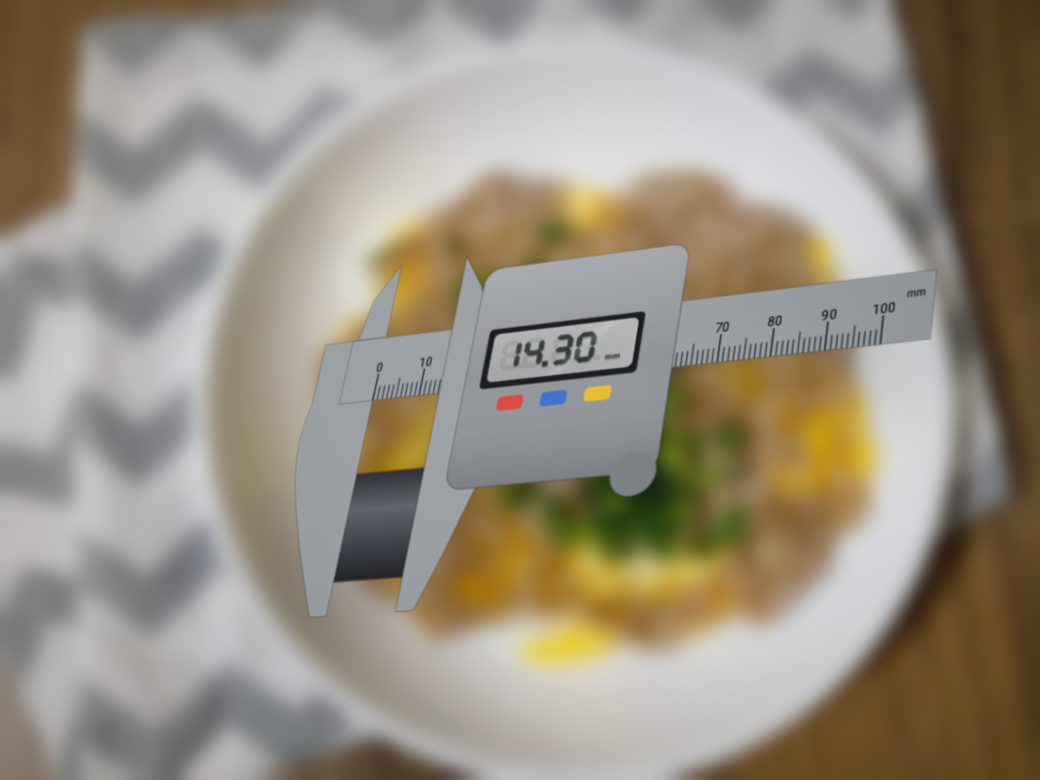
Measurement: 14.30
